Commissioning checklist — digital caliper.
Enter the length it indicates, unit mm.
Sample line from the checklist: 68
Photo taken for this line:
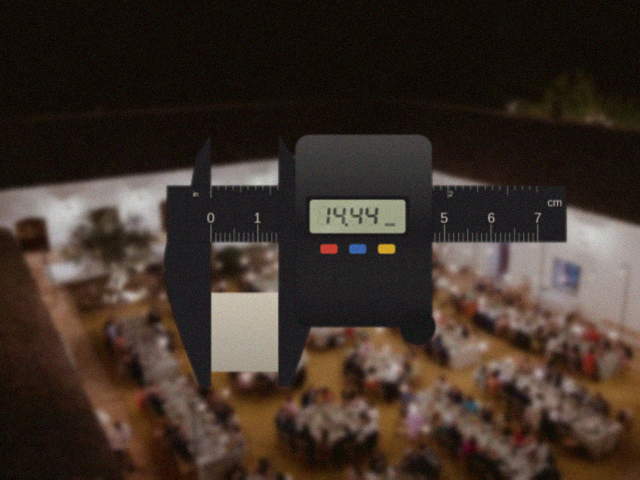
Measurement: 14.44
